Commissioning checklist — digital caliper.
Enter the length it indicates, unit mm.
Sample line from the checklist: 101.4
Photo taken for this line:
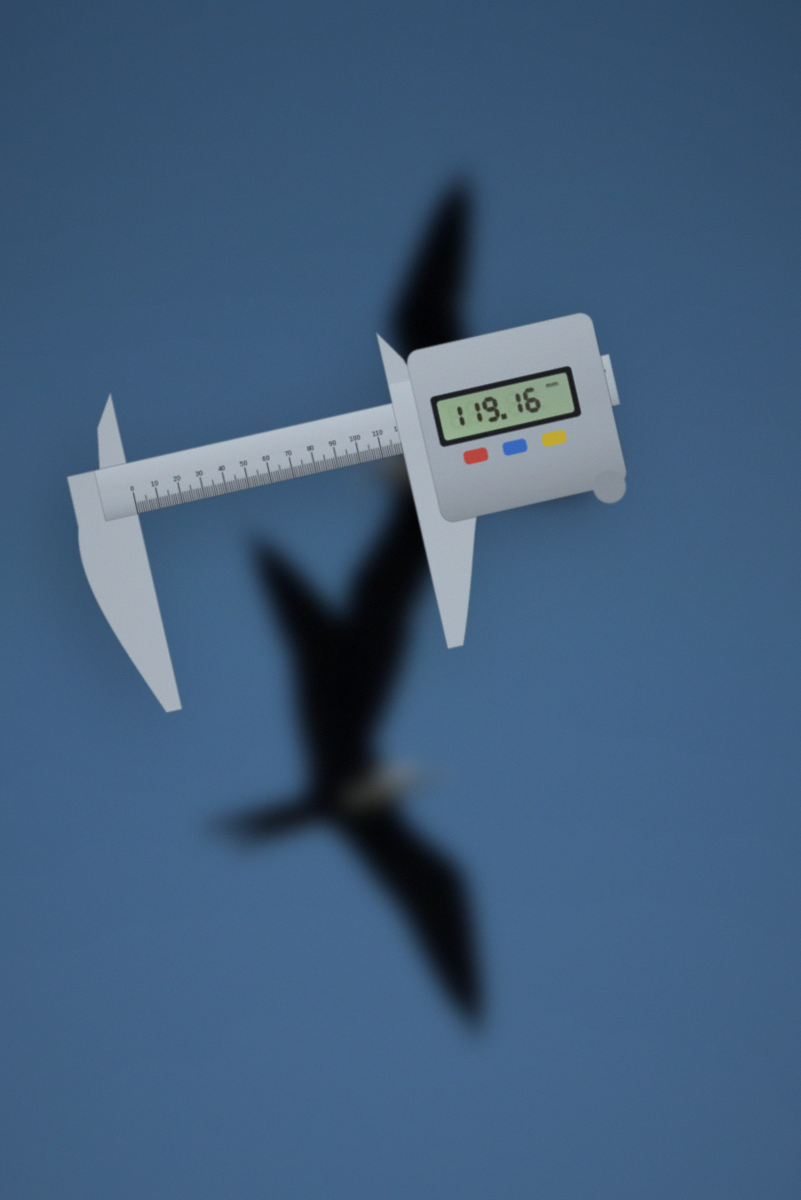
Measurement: 119.16
